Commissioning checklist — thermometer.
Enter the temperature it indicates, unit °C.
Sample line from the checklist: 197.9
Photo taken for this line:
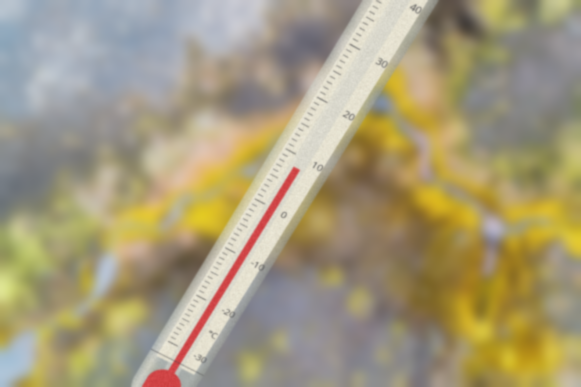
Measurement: 8
